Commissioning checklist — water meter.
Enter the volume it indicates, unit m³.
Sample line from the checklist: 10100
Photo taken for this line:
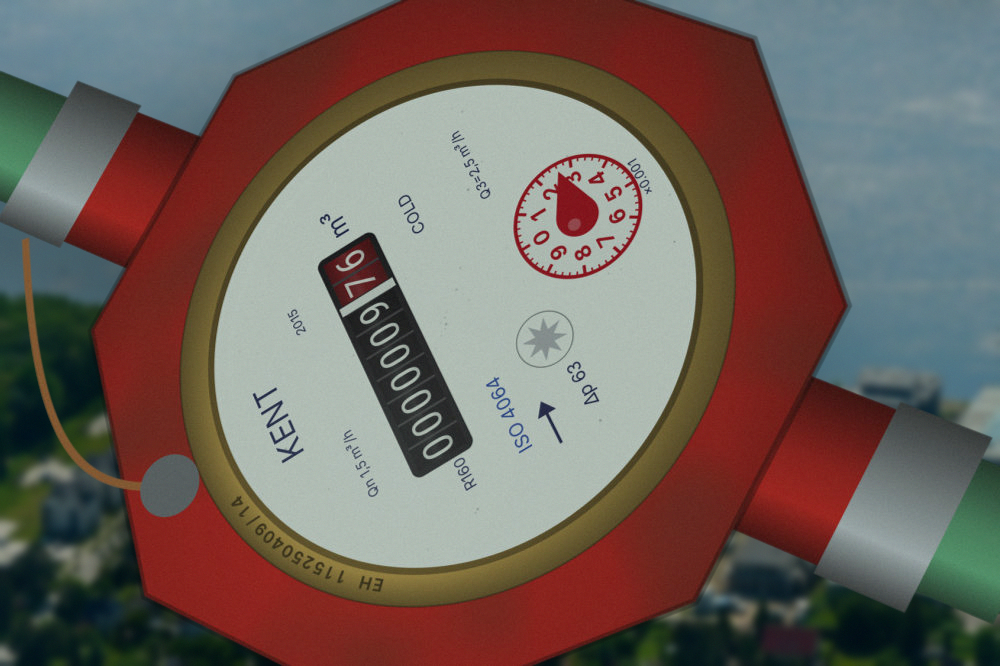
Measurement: 9.762
